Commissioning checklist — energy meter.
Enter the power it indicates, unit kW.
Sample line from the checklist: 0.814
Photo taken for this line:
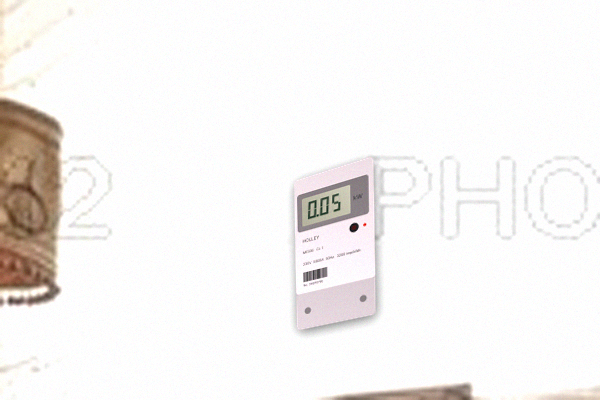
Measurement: 0.05
